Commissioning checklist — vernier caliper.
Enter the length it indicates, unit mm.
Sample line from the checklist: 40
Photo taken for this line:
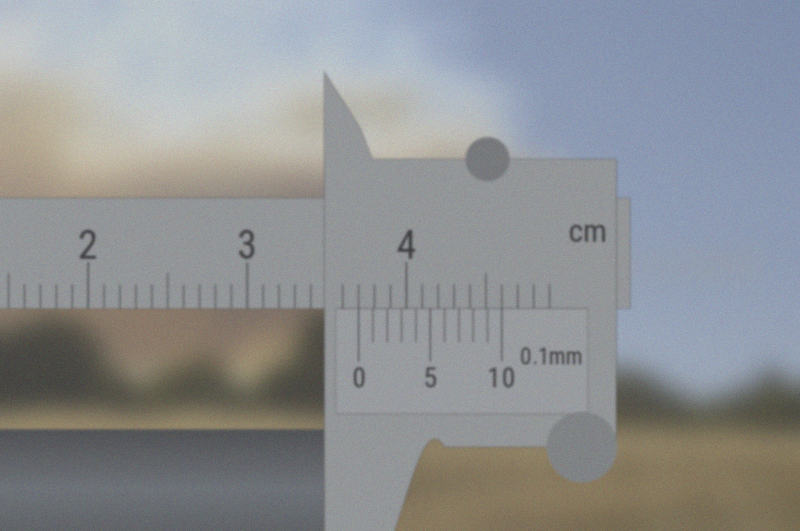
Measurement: 37.0
